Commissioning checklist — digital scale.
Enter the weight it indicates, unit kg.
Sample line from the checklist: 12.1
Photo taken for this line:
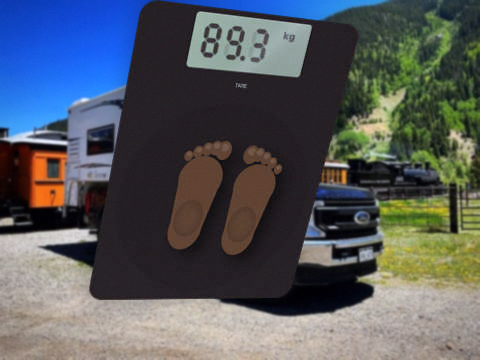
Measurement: 89.3
